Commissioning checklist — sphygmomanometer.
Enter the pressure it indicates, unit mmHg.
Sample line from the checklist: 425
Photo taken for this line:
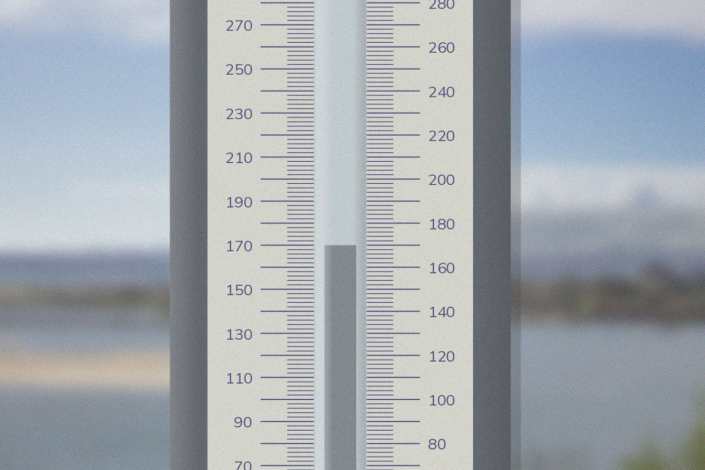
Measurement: 170
